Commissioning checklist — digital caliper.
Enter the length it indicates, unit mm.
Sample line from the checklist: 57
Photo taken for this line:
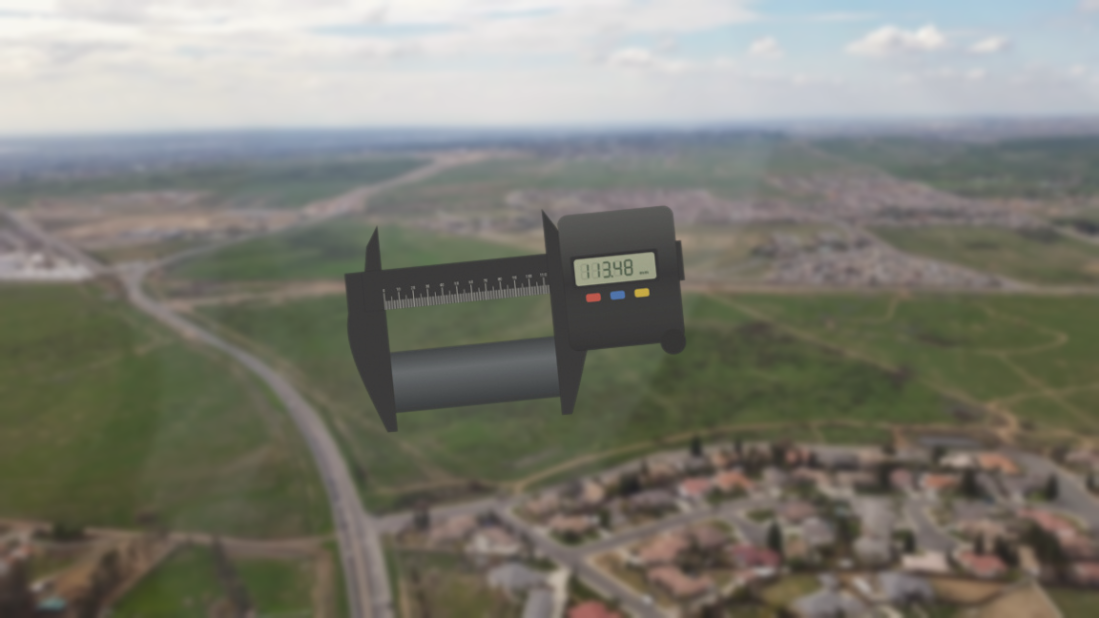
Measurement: 113.48
